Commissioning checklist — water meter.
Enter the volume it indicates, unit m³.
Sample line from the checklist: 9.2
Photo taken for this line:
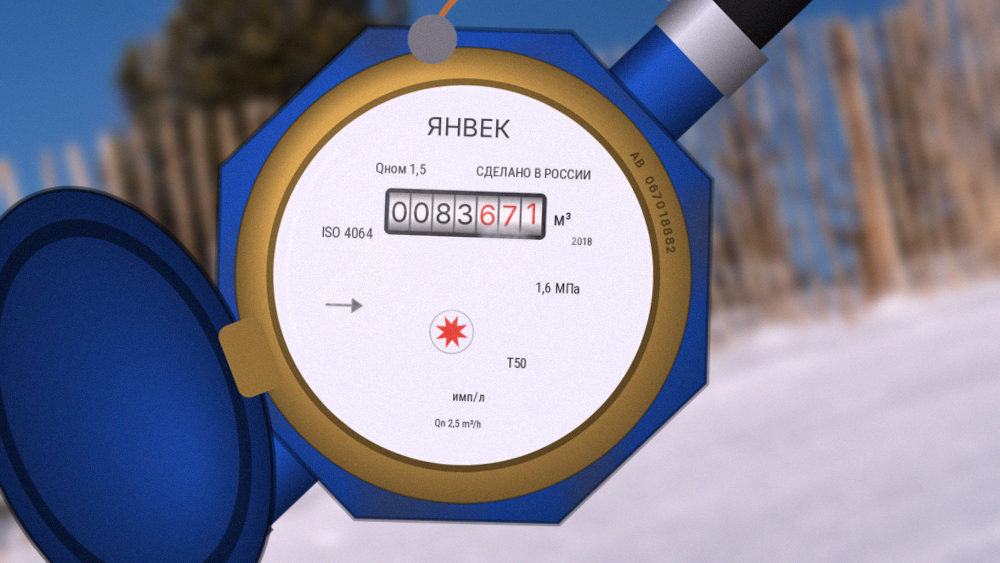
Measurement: 83.671
